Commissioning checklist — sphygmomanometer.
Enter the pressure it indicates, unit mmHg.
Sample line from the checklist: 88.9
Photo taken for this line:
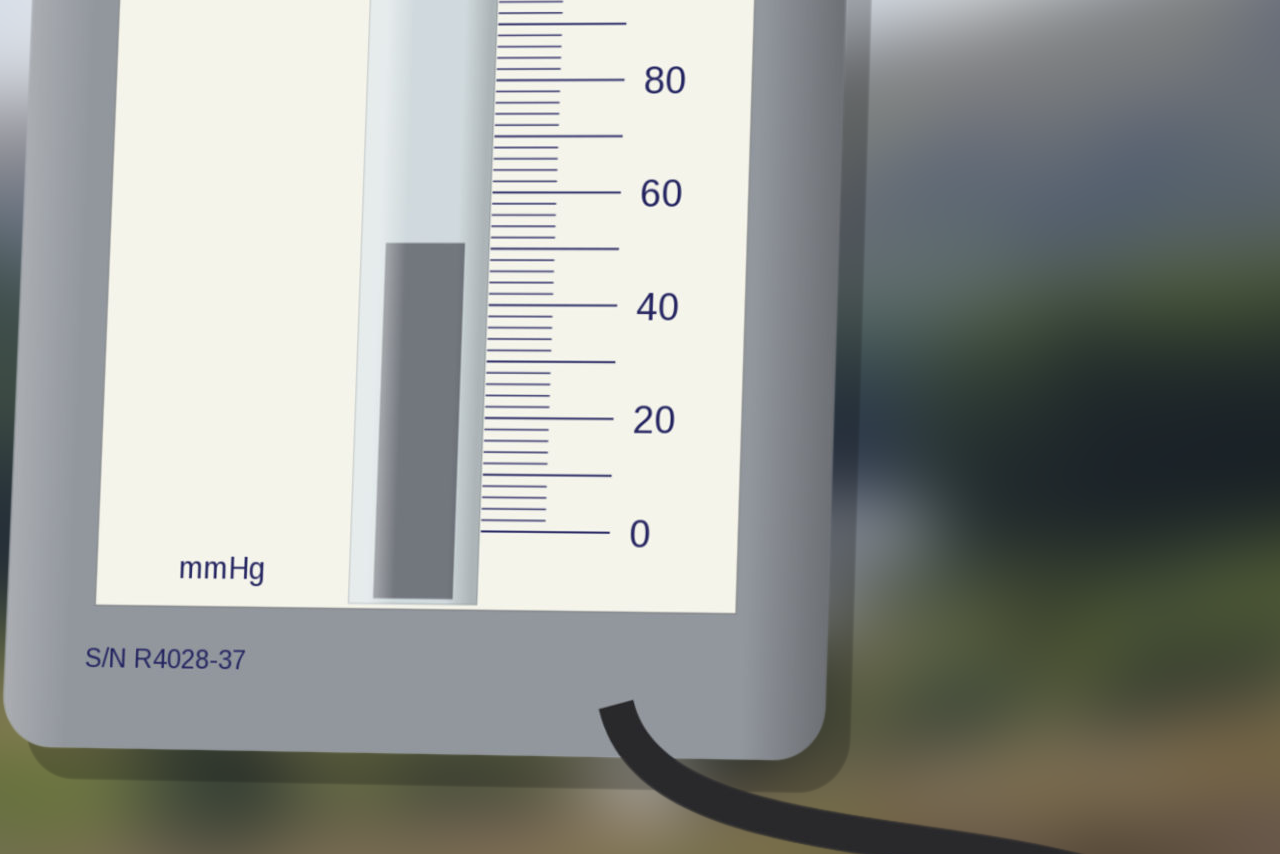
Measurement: 51
